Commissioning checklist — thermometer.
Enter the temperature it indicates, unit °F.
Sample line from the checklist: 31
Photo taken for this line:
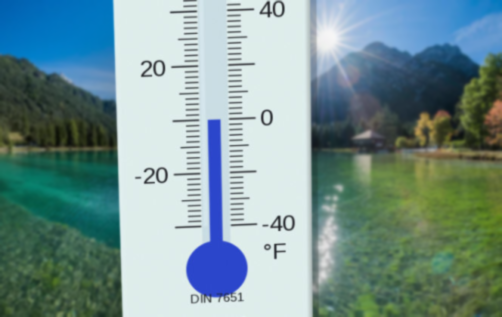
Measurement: 0
